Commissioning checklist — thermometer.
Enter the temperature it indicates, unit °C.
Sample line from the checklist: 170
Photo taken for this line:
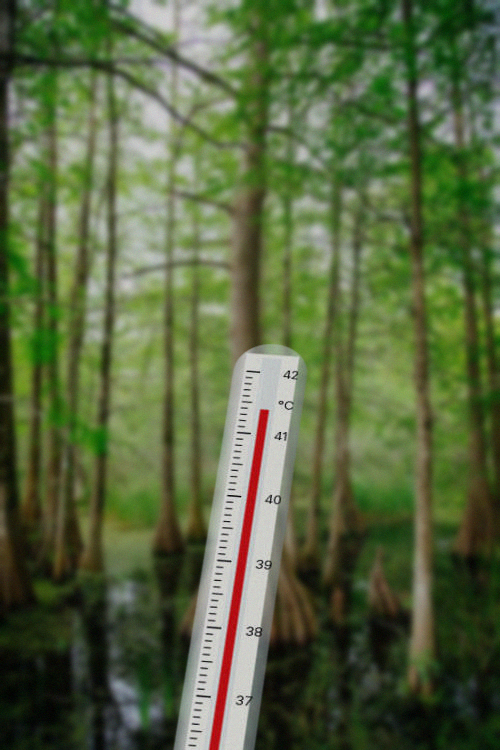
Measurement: 41.4
